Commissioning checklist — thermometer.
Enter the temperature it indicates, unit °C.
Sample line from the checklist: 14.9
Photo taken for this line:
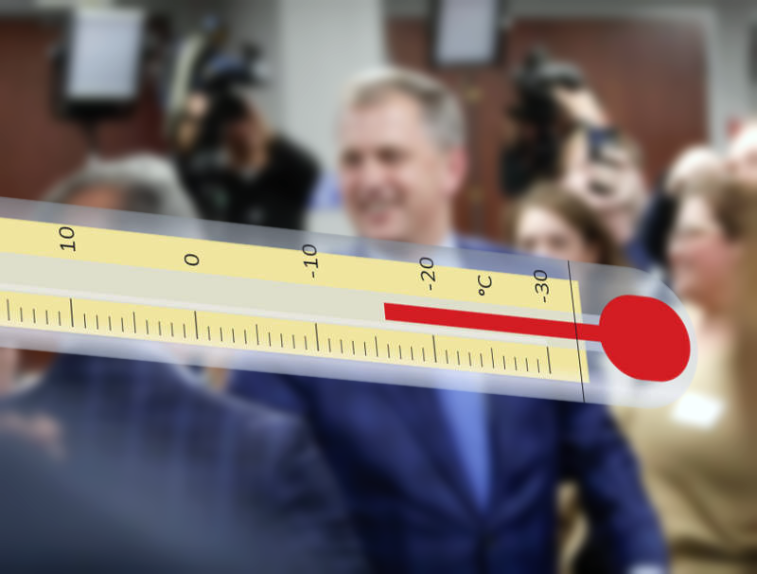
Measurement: -16
